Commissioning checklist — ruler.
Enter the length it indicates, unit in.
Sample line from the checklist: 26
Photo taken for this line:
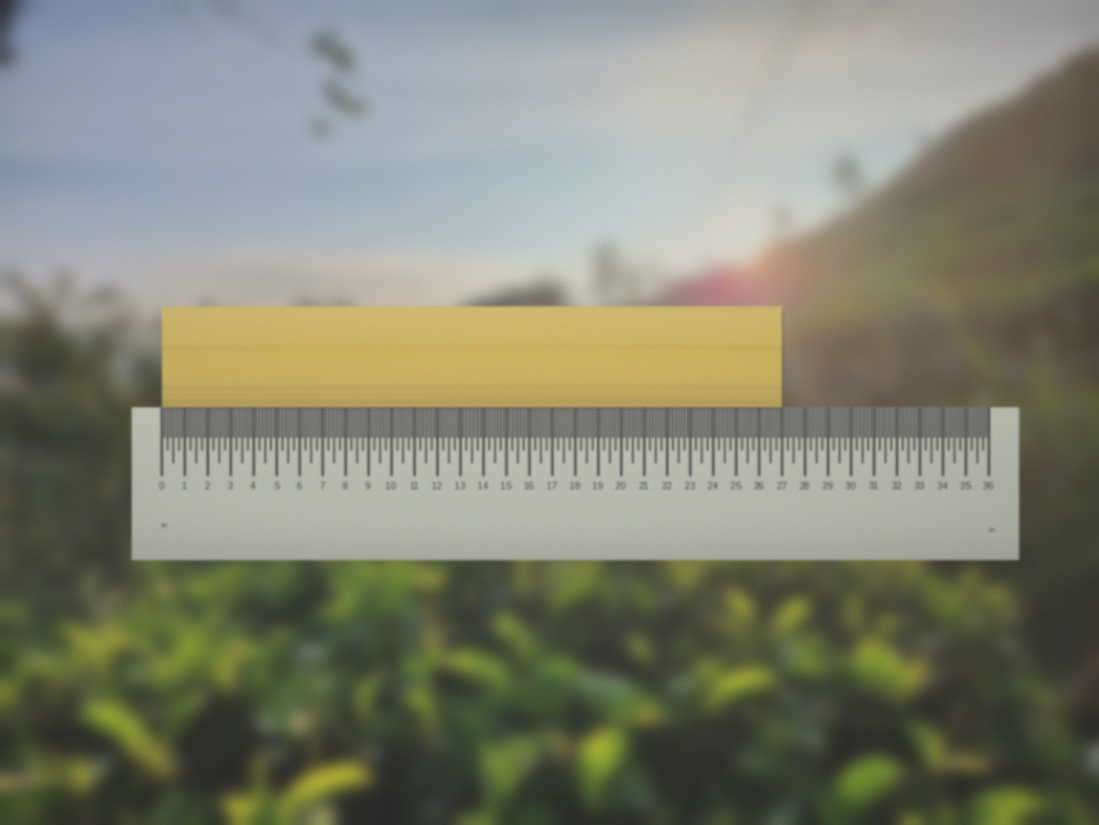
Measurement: 27
